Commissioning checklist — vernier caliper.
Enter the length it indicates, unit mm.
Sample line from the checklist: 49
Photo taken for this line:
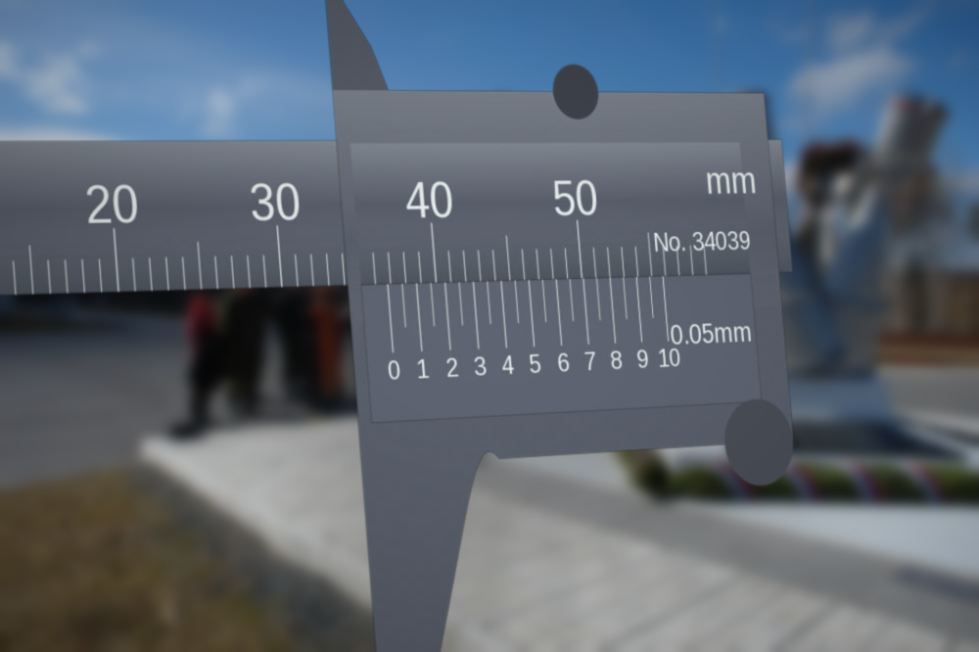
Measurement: 36.8
